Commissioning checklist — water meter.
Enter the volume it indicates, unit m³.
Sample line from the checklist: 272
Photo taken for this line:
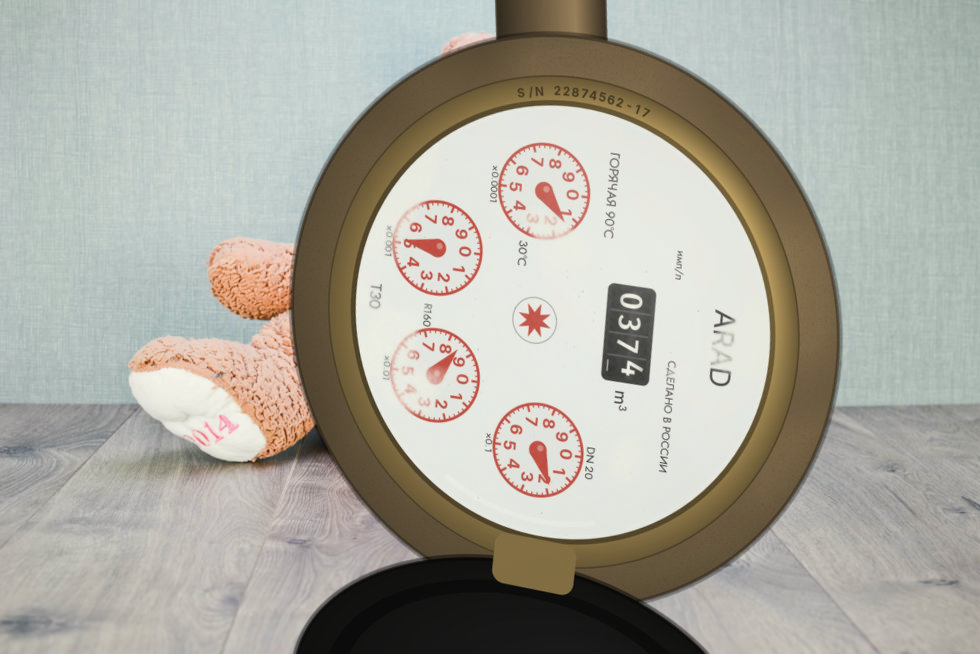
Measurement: 374.1851
